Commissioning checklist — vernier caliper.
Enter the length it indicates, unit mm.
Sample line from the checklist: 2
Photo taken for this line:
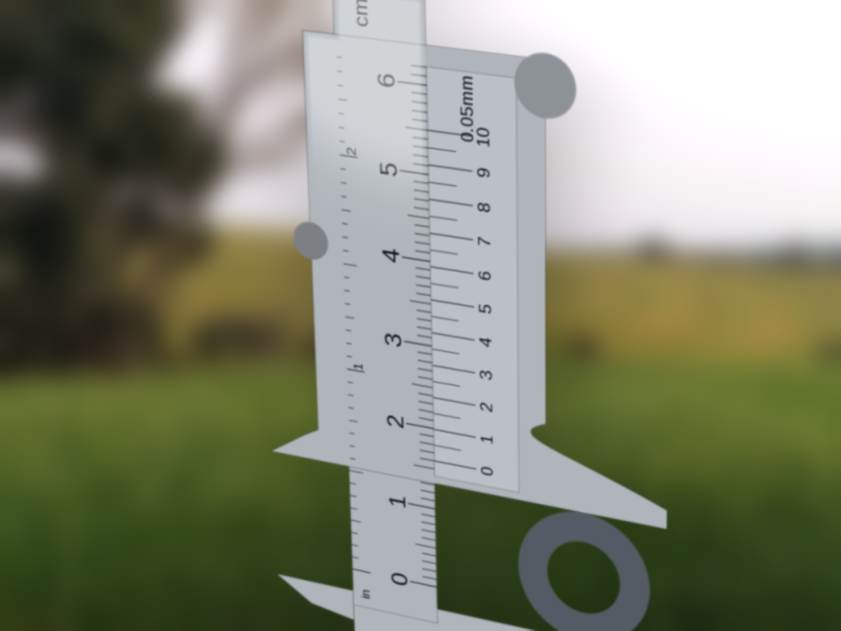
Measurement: 16.0
